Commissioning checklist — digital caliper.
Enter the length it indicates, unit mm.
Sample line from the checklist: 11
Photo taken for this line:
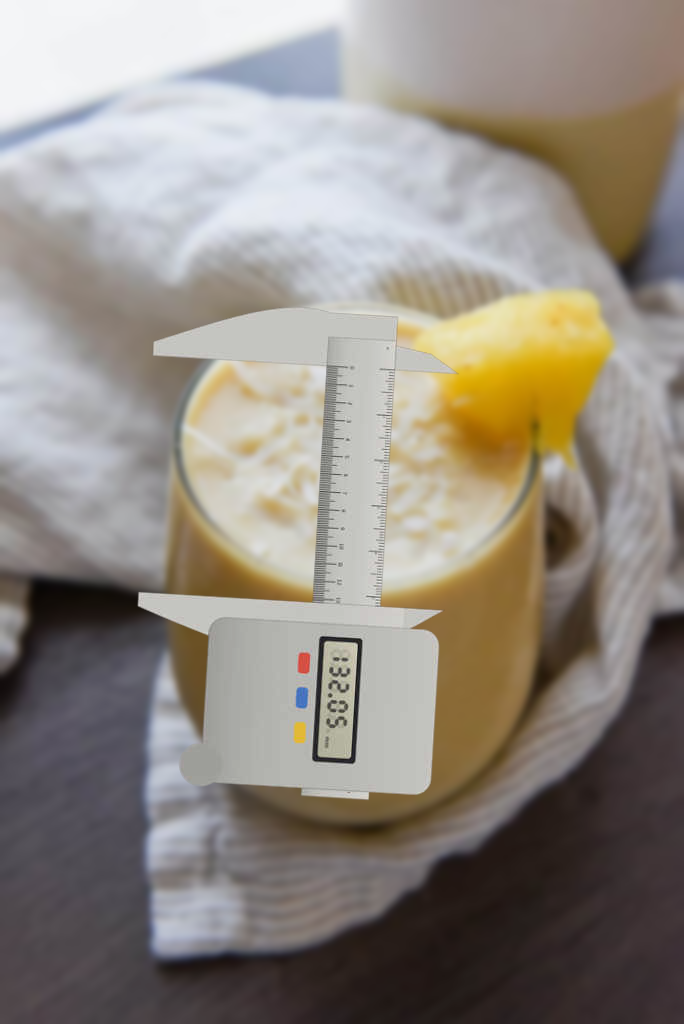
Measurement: 132.05
